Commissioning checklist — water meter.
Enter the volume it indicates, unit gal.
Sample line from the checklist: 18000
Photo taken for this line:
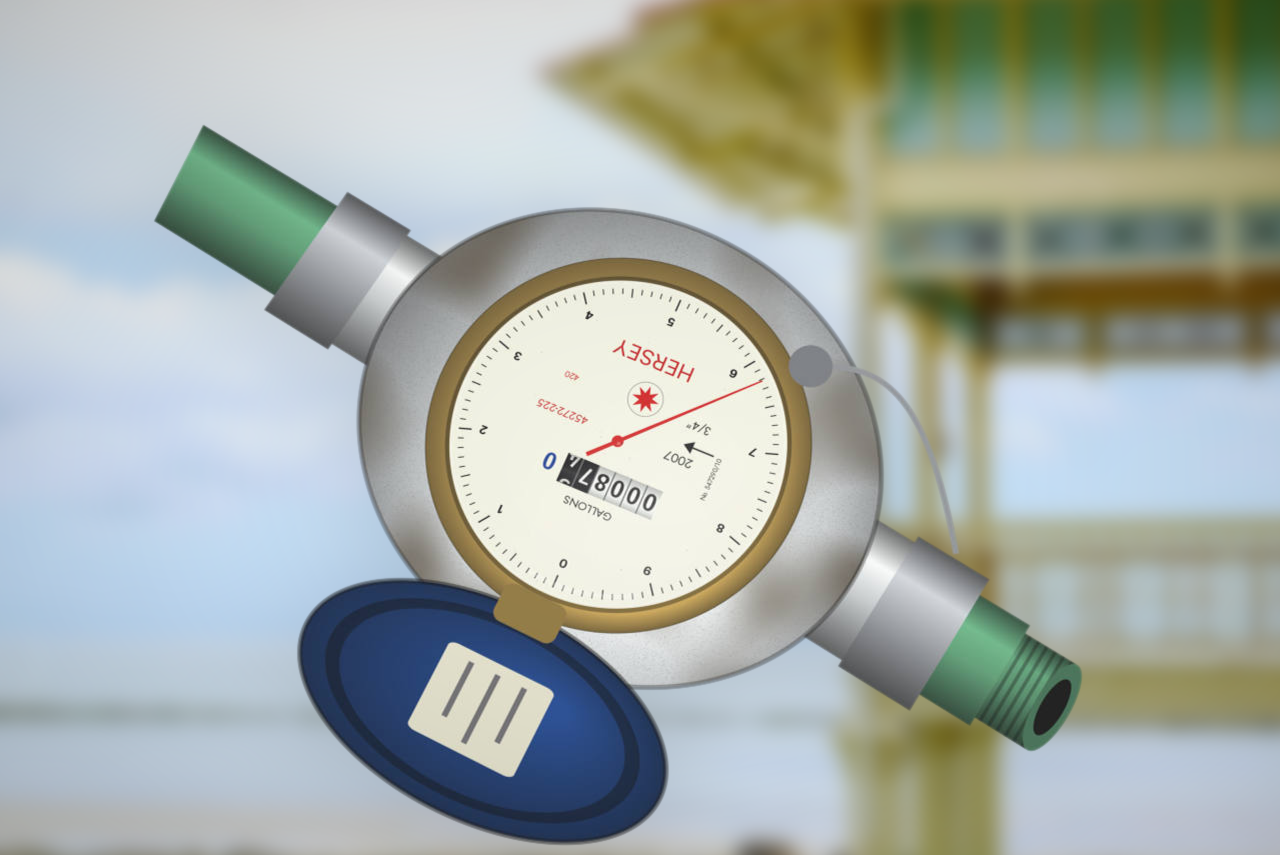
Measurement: 8736.2
